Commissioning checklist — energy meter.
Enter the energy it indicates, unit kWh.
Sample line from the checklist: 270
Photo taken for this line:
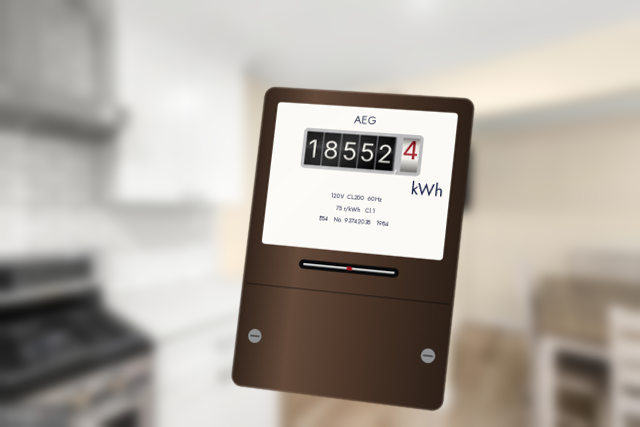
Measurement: 18552.4
